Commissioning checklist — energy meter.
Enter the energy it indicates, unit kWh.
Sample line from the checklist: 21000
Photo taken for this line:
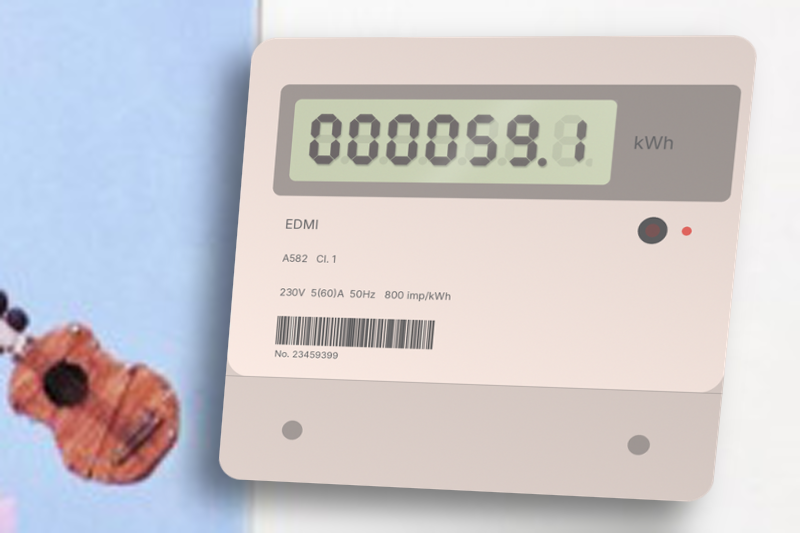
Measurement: 59.1
